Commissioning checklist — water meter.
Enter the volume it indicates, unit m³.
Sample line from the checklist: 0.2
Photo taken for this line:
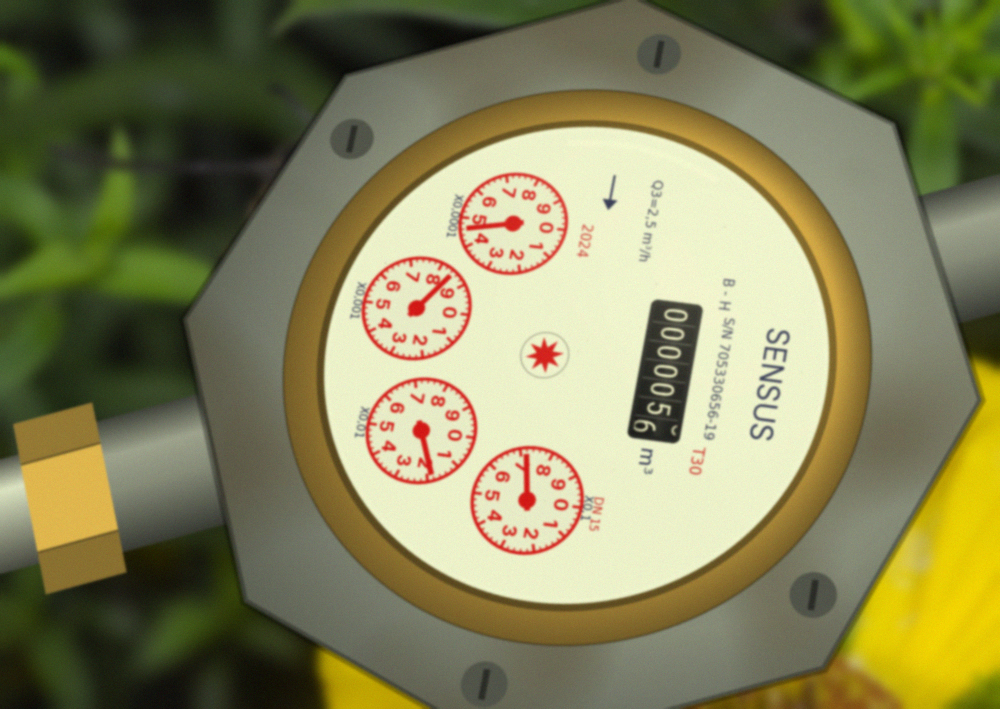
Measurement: 55.7184
